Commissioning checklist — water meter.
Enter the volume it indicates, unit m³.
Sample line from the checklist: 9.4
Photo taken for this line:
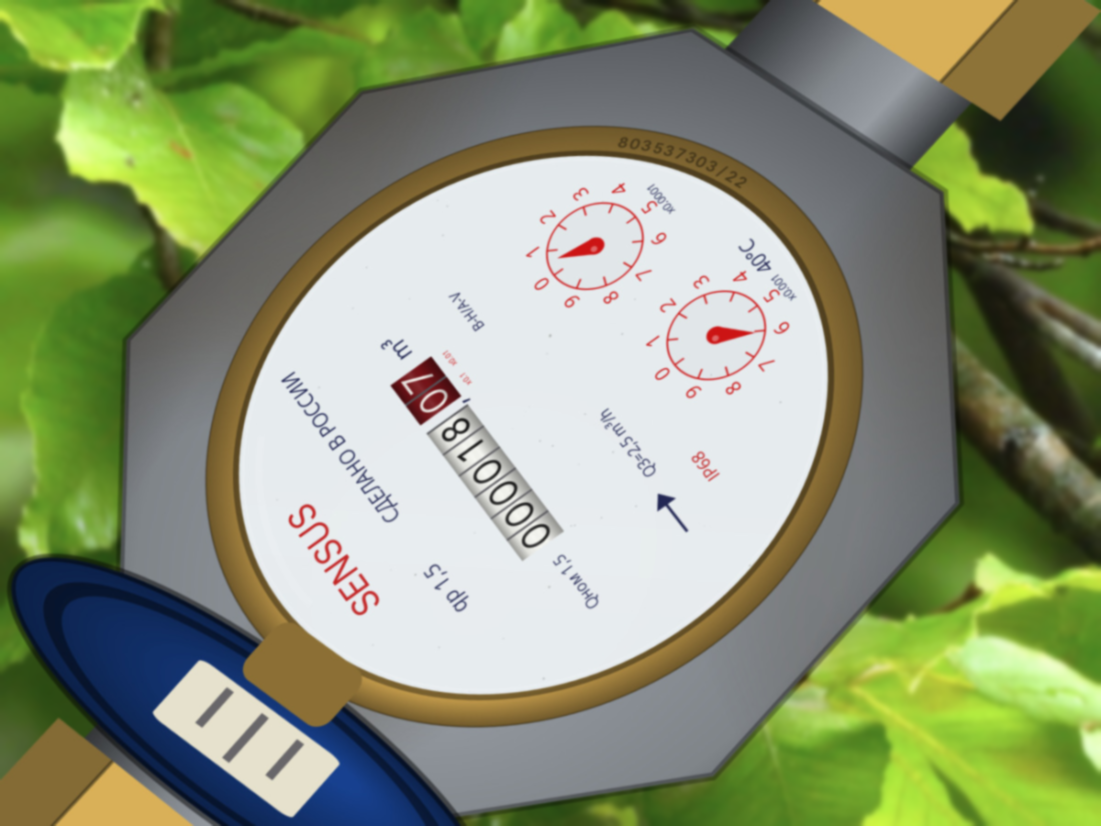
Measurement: 18.0760
